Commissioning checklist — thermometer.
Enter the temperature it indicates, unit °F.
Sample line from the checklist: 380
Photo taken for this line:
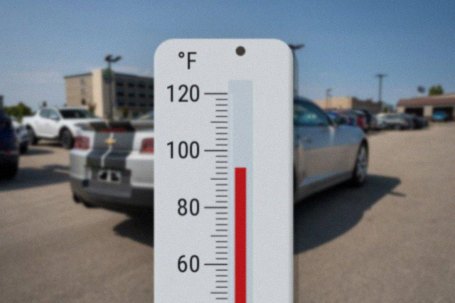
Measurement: 94
